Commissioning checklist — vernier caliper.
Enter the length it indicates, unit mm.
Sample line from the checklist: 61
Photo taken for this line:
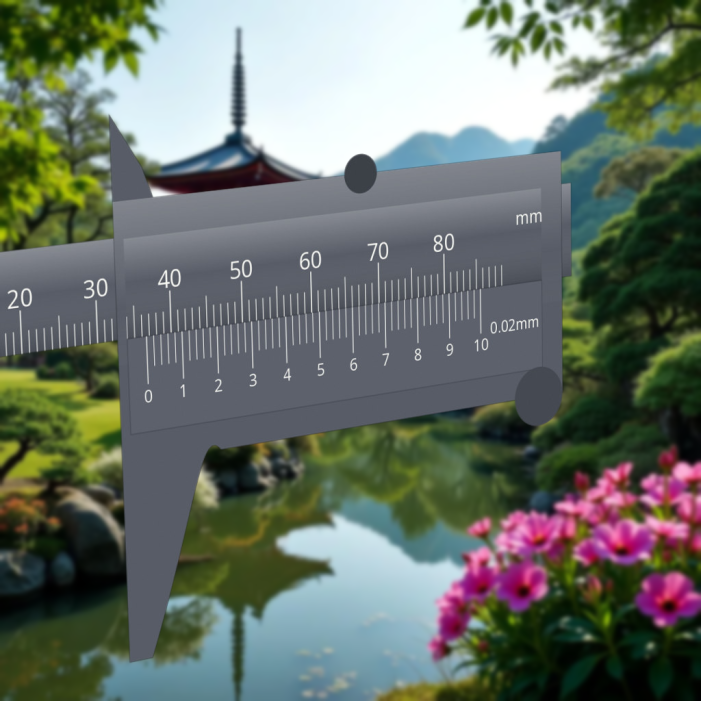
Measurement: 36.6
